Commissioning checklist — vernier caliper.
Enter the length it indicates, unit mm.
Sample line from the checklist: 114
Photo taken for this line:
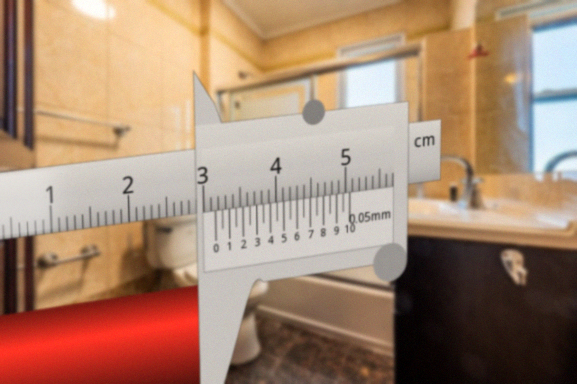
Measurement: 31.6
